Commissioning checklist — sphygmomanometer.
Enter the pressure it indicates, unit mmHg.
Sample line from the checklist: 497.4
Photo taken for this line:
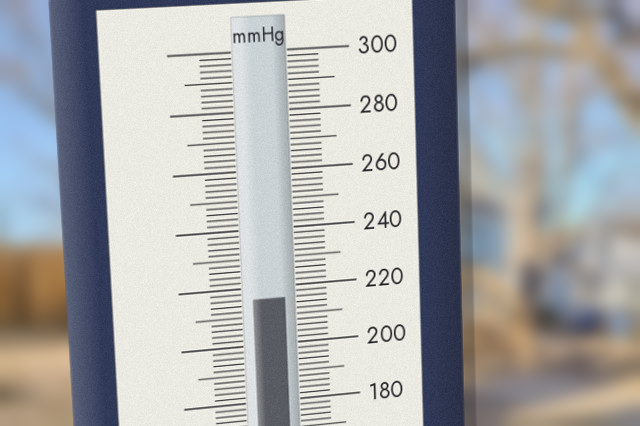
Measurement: 216
